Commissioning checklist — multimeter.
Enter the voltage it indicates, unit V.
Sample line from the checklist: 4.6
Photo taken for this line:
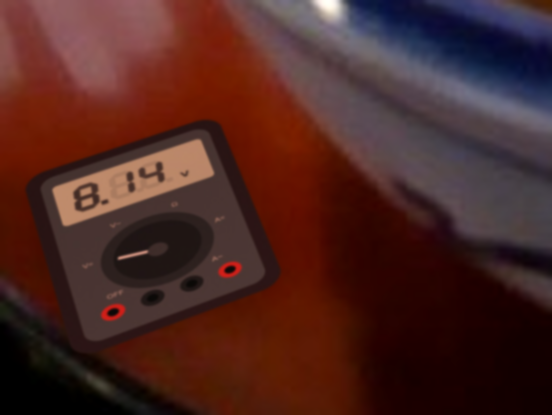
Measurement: 8.14
